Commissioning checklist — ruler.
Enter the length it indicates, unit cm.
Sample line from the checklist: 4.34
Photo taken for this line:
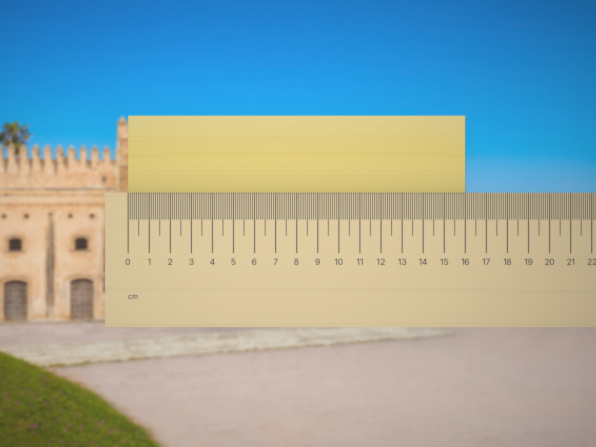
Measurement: 16
